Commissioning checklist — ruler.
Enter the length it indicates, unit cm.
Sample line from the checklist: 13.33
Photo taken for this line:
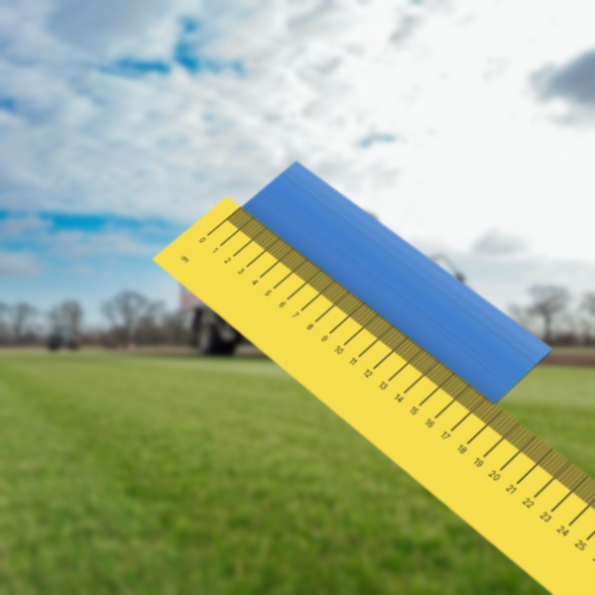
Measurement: 17.5
